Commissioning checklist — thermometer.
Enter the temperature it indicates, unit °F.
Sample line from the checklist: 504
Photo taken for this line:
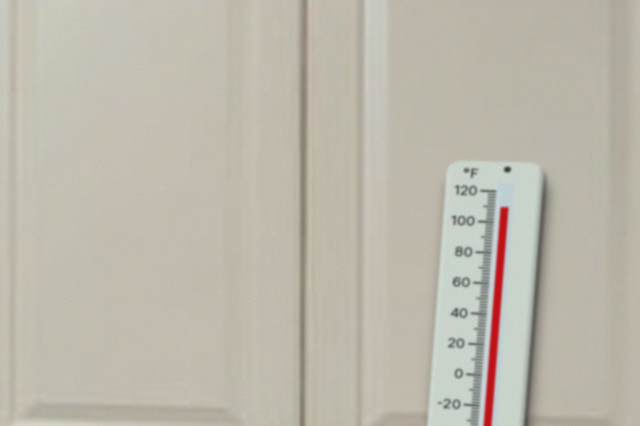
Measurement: 110
